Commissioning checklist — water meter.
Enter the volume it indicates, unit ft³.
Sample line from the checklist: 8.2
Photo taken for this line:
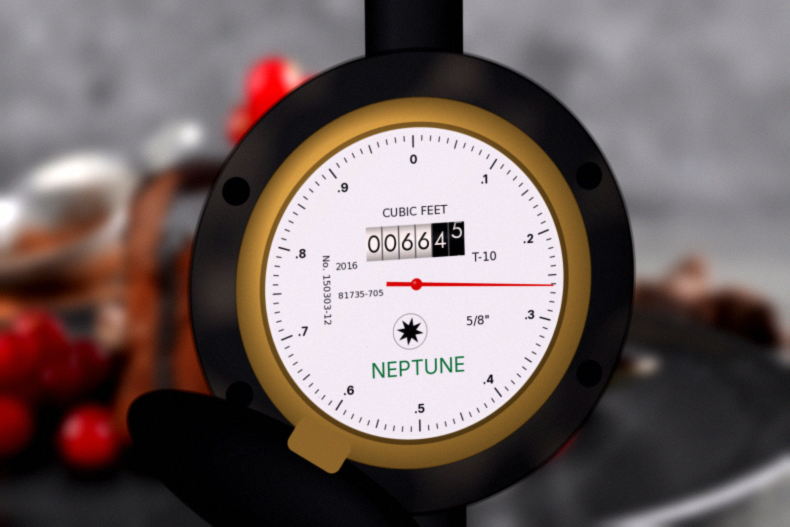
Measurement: 6645.26
